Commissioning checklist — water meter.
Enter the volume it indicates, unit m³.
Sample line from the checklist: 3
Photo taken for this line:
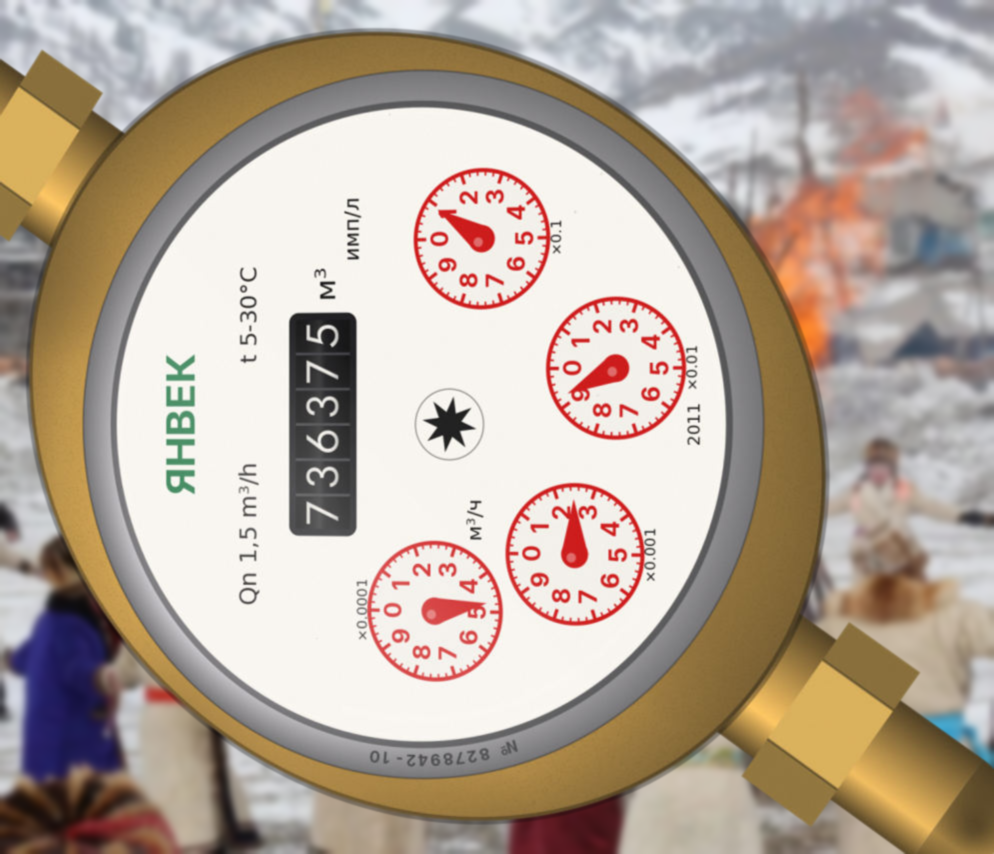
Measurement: 736375.0924
